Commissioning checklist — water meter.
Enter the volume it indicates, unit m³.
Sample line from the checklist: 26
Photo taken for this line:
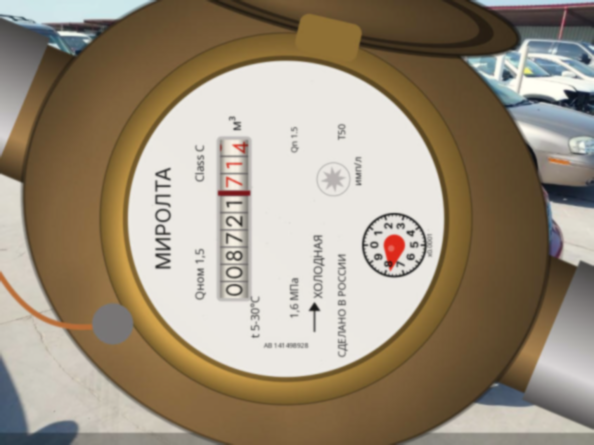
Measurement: 8721.7137
